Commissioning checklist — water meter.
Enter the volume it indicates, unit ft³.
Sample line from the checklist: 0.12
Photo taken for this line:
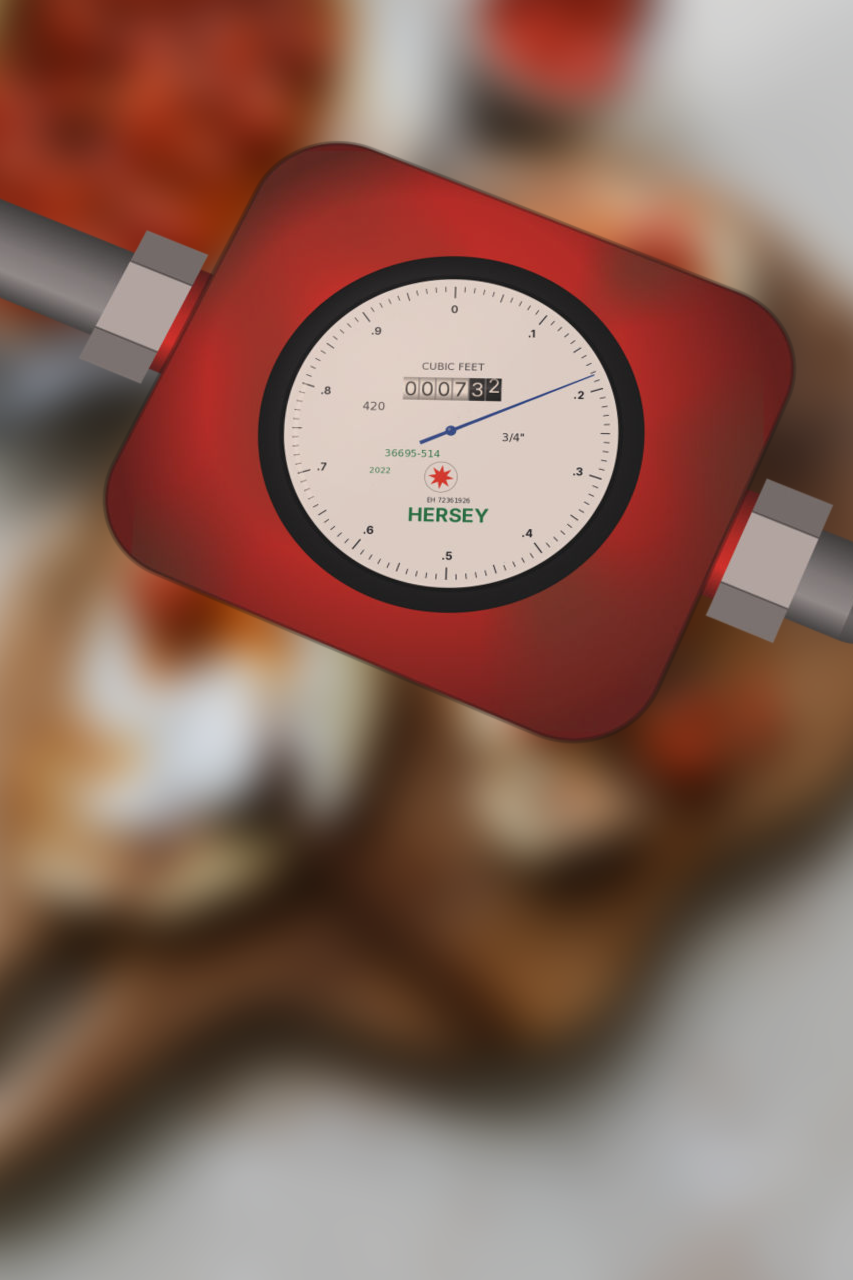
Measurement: 732.18
